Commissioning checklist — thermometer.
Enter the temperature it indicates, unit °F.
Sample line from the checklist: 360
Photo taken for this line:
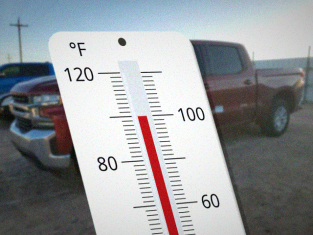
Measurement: 100
